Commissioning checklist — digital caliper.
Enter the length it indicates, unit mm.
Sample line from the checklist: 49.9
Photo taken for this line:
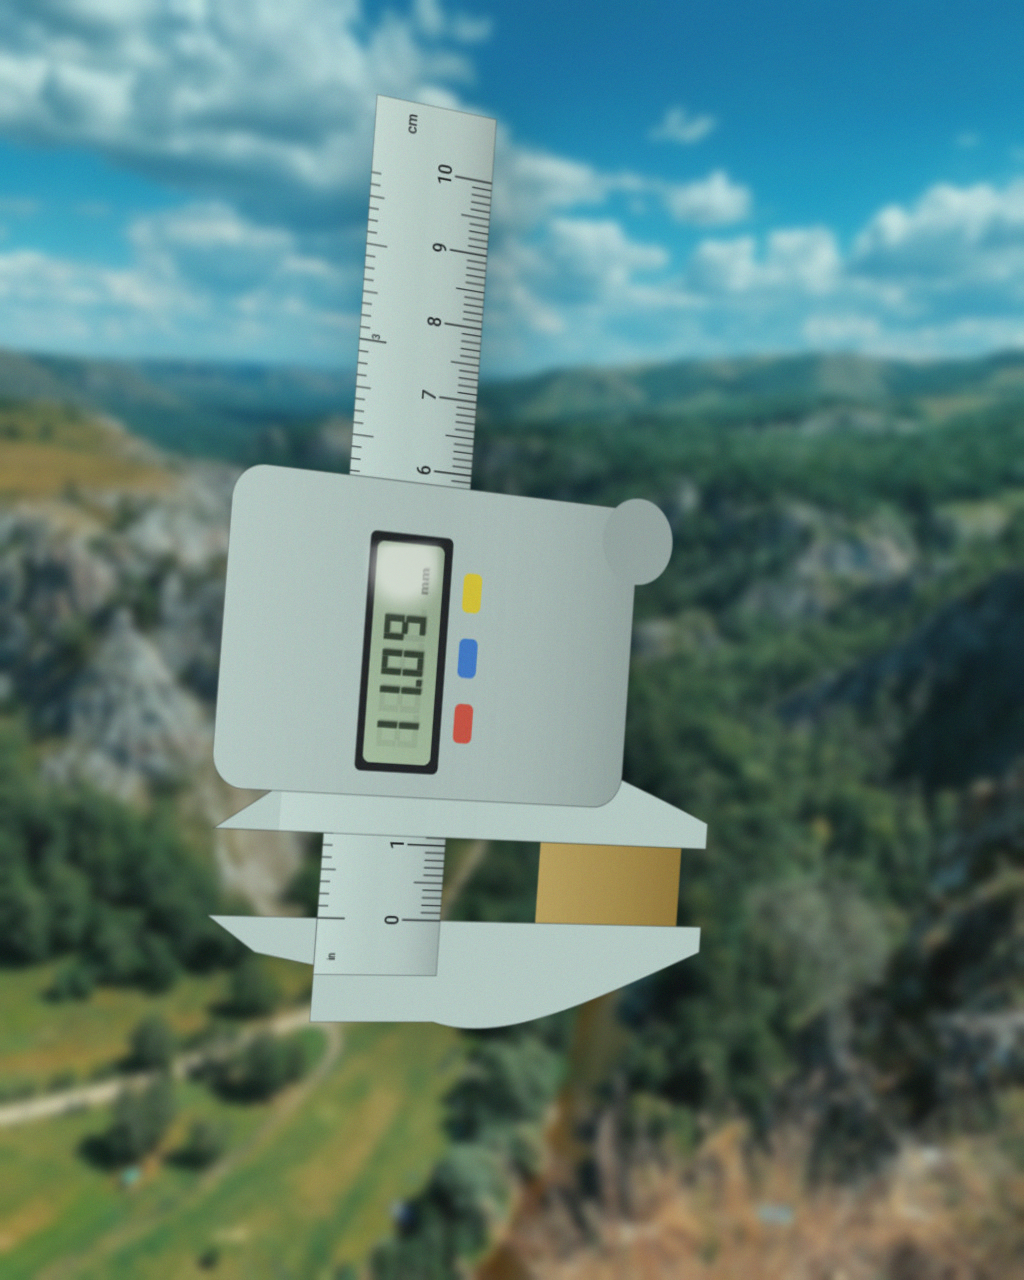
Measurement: 11.09
